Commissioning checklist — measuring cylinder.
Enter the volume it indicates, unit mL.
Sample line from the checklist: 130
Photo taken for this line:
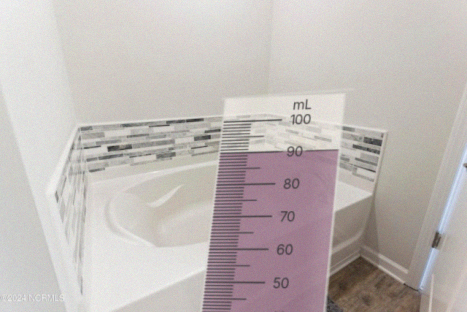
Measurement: 90
